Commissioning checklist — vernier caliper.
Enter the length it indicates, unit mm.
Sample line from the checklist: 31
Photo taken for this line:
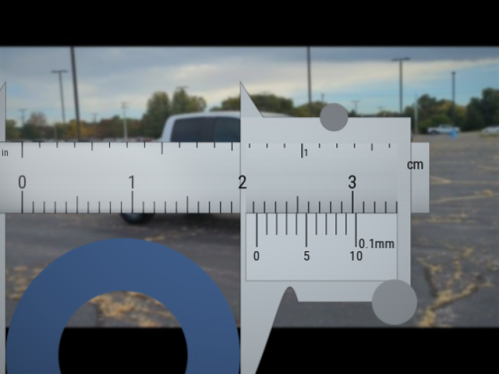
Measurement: 21.3
